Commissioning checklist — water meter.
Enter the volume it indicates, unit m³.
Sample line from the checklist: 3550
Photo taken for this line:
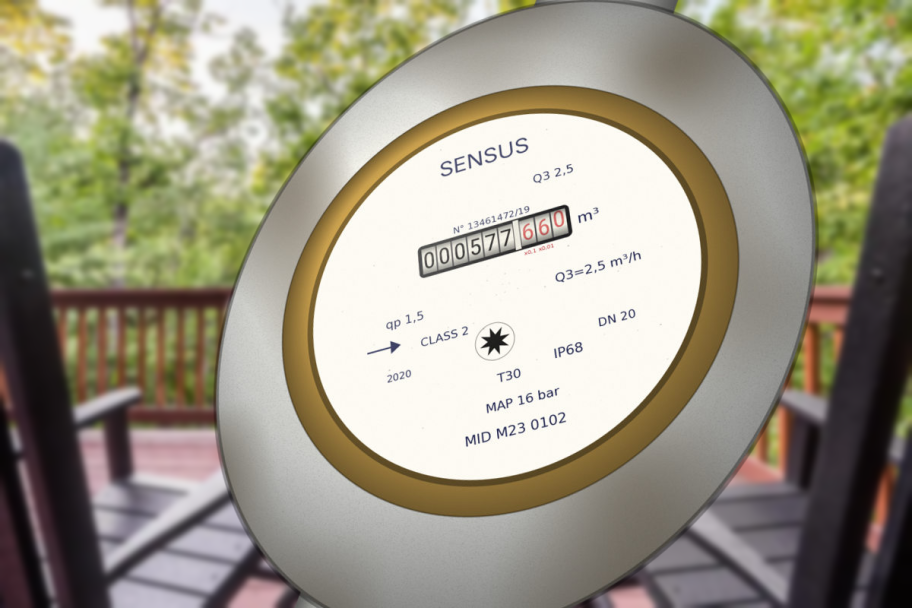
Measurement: 577.660
